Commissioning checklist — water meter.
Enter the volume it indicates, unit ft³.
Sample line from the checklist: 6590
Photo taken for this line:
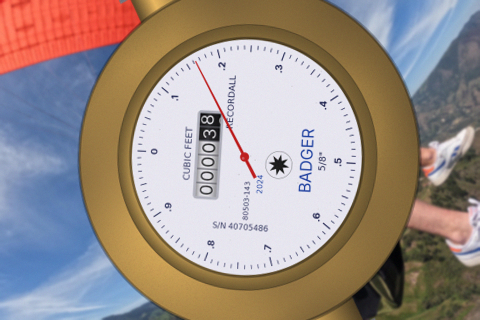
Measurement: 38.16
